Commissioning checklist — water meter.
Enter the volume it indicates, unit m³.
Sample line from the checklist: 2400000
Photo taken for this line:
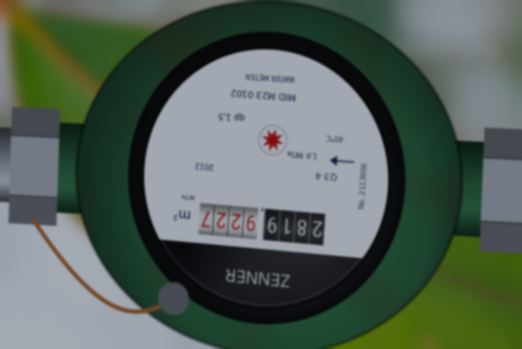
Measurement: 2819.9227
